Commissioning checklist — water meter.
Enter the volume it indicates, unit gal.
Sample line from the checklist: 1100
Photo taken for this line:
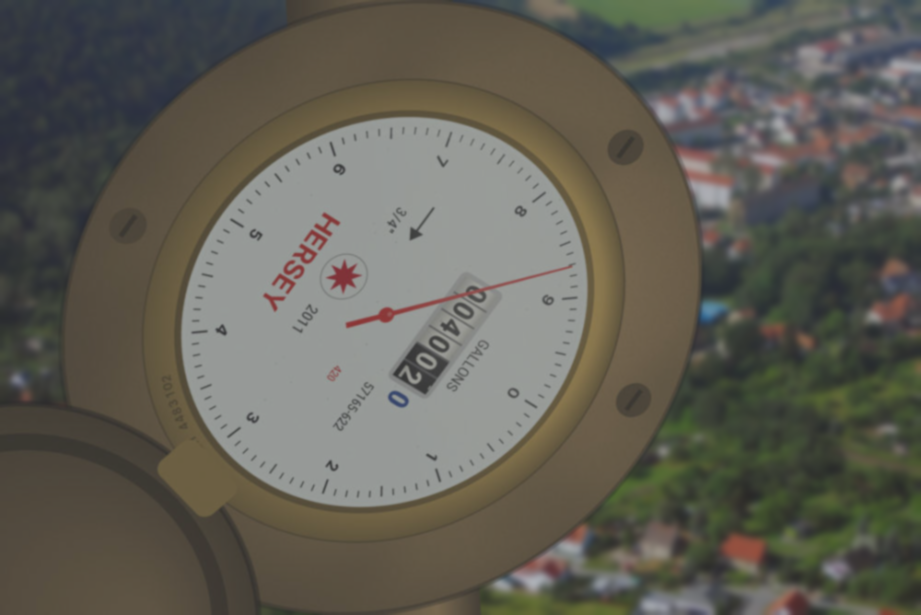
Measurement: 40018.7
